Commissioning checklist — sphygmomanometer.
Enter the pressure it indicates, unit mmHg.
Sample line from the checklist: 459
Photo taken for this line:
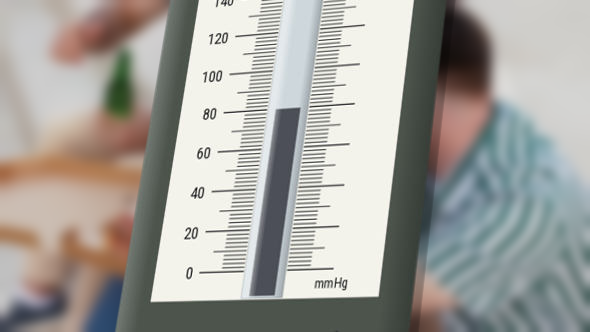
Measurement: 80
